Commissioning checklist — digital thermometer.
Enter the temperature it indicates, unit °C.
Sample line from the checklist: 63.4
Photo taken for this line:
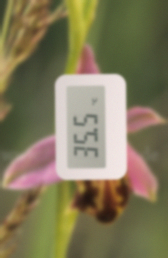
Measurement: 35.5
